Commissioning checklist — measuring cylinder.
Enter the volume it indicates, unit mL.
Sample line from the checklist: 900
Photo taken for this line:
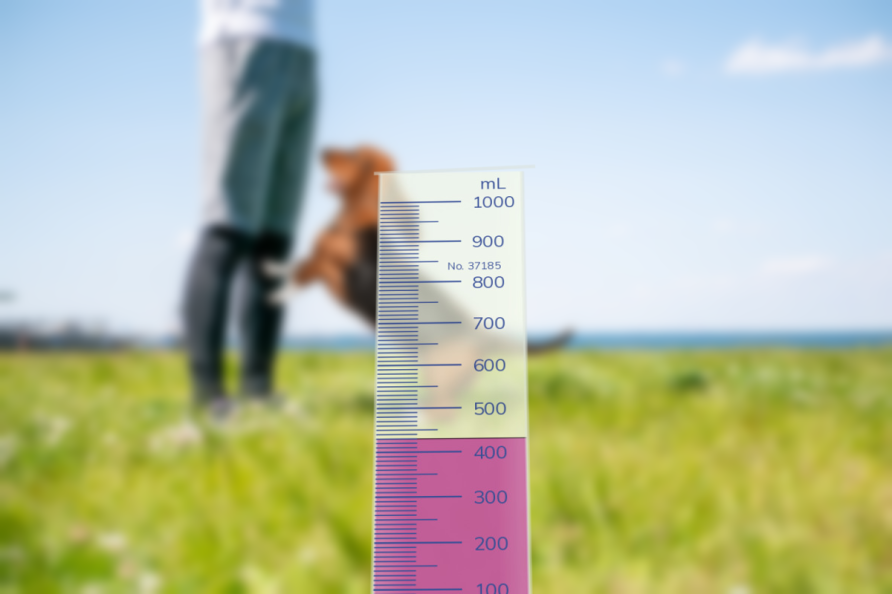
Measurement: 430
